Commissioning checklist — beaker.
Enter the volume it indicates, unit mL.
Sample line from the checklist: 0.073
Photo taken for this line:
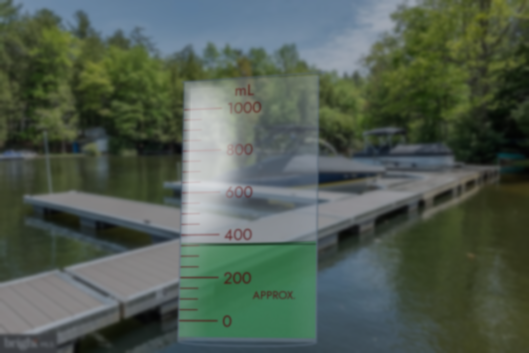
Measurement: 350
